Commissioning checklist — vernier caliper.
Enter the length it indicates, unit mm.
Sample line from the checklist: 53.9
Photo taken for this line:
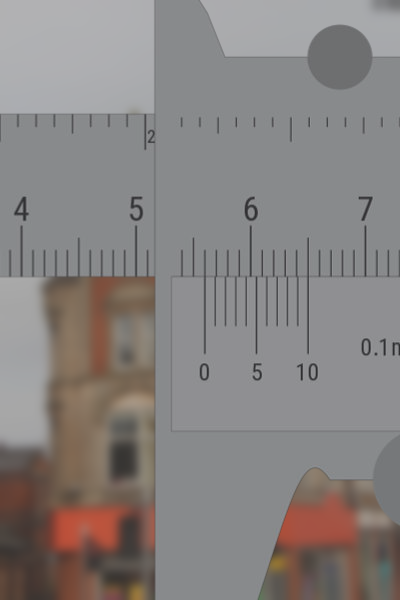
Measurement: 56.0
